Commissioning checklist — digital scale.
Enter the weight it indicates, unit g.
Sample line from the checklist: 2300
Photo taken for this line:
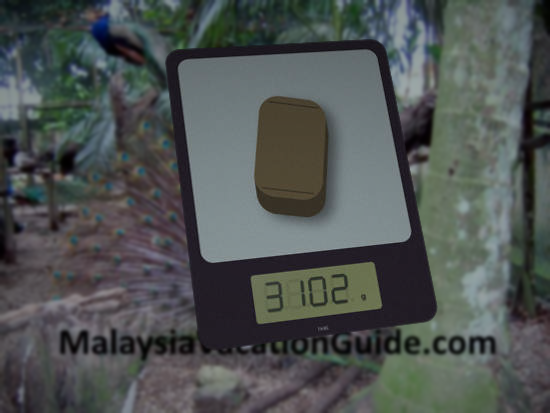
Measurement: 3102
